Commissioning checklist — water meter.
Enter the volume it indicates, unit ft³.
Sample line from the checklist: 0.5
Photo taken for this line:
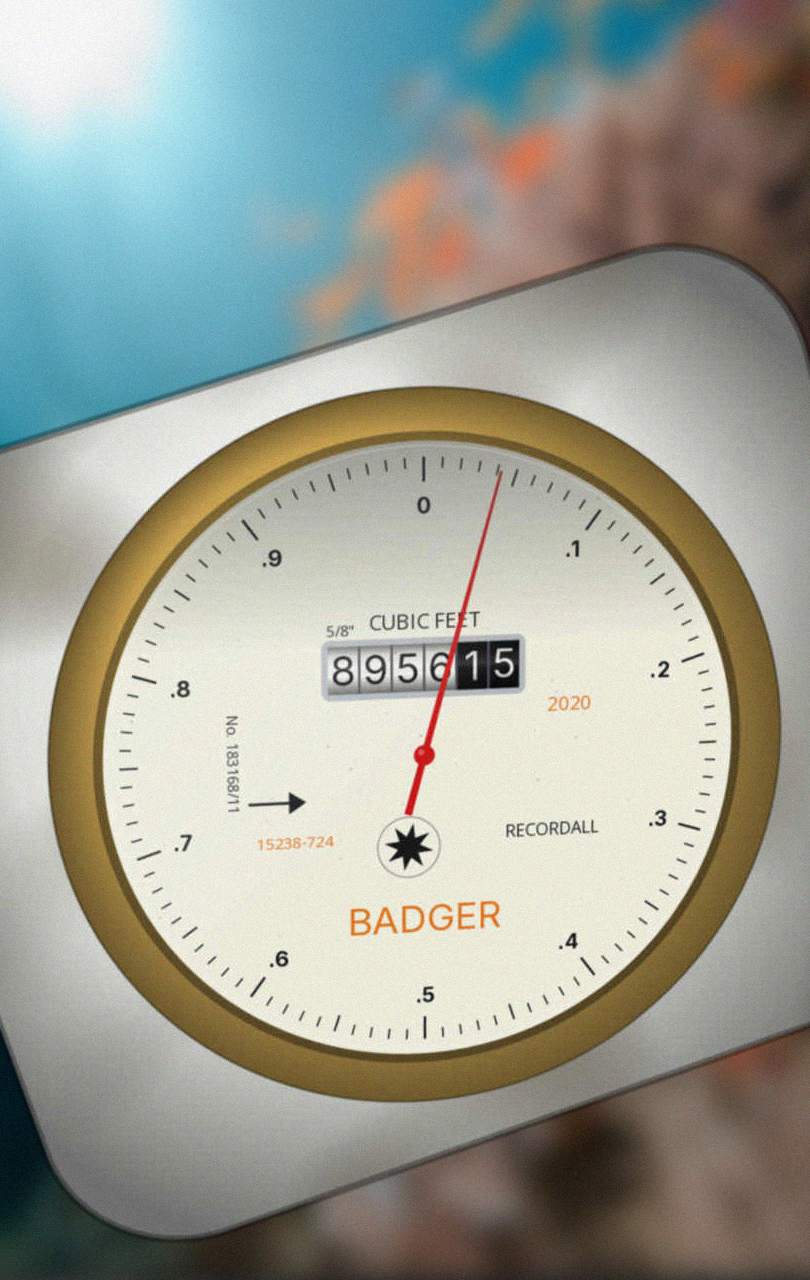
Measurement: 895615.04
